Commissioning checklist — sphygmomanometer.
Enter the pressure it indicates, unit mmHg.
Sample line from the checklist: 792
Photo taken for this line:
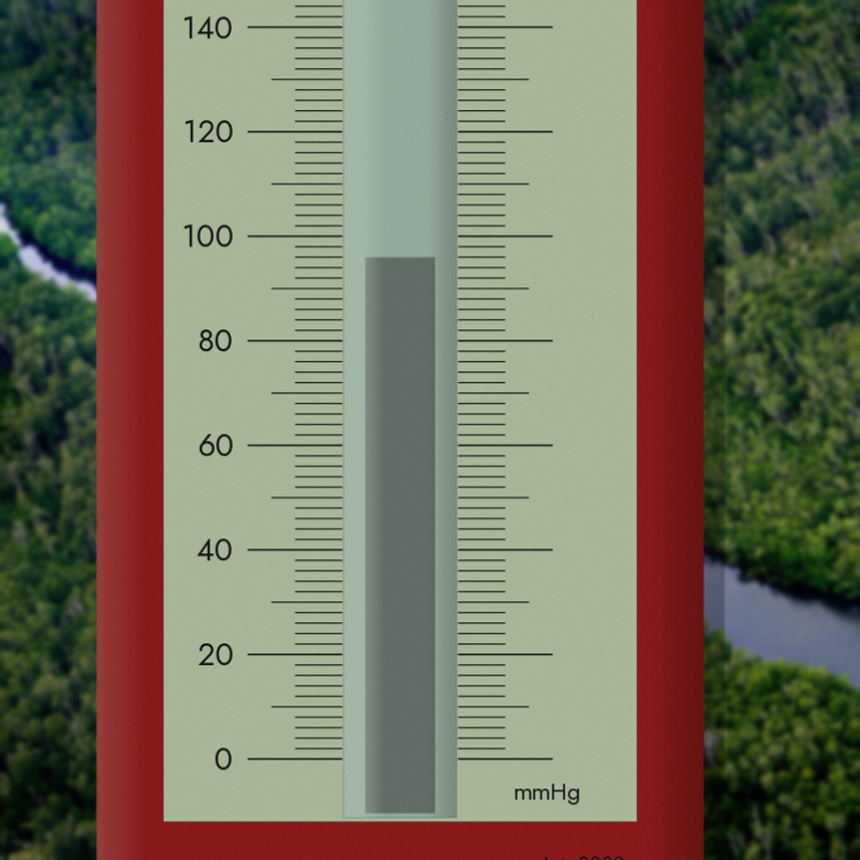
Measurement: 96
